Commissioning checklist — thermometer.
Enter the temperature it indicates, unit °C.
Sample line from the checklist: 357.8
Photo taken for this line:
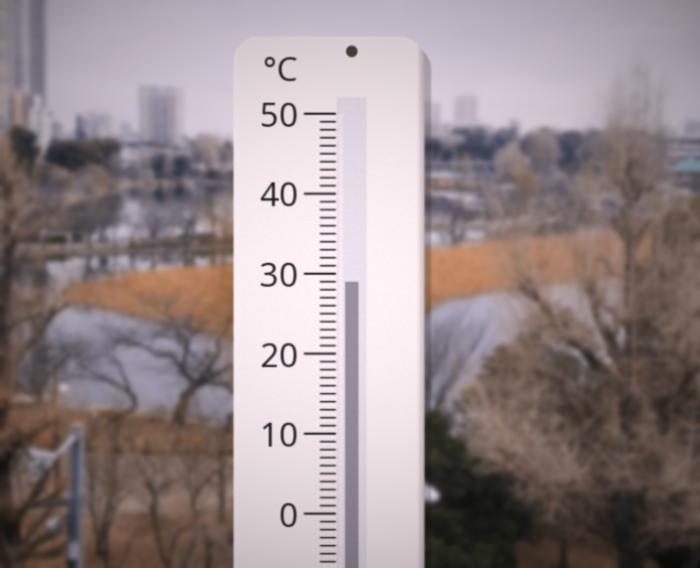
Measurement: 29
